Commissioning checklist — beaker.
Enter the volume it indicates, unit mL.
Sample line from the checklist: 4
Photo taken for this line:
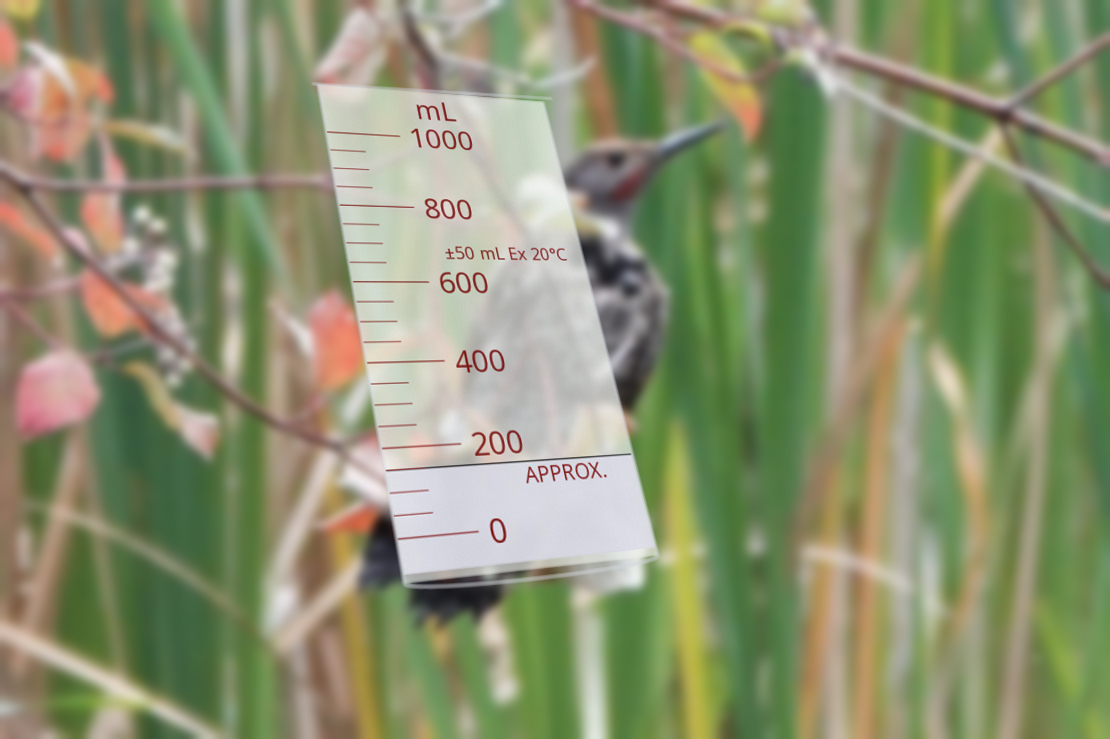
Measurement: 150
